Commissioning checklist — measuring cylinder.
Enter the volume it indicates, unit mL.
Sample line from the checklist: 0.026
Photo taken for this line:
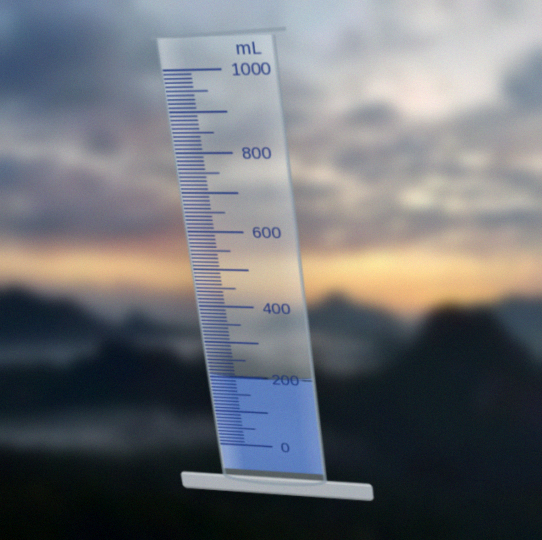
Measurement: 200
